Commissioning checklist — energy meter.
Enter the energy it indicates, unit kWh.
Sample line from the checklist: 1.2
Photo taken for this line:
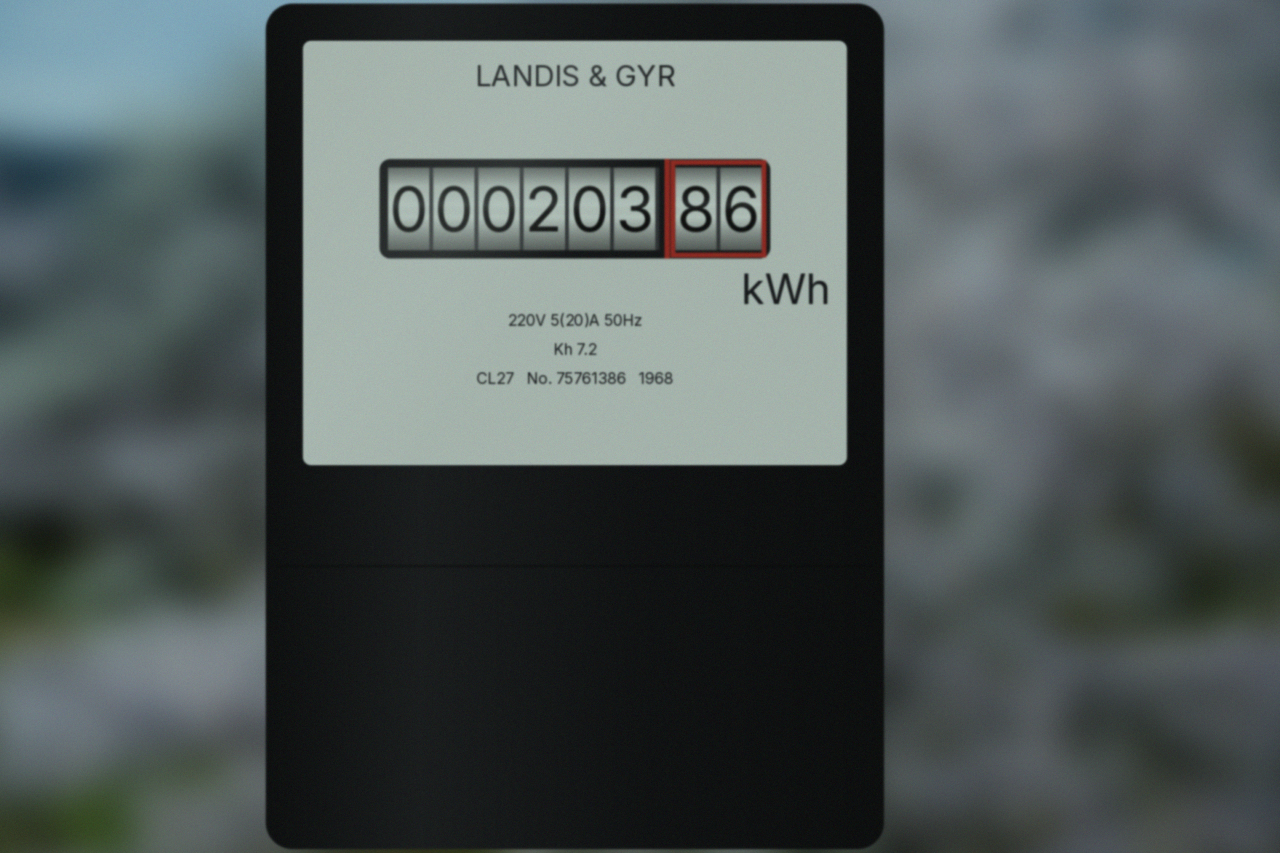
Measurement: 203.86
